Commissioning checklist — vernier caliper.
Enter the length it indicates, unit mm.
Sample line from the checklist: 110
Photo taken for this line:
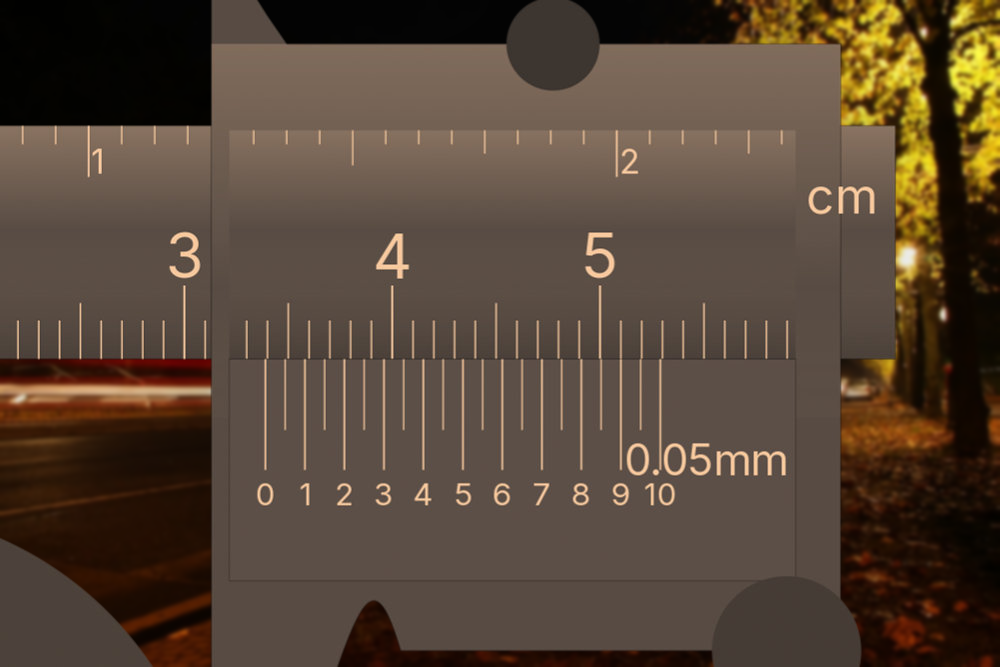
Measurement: 33.9
